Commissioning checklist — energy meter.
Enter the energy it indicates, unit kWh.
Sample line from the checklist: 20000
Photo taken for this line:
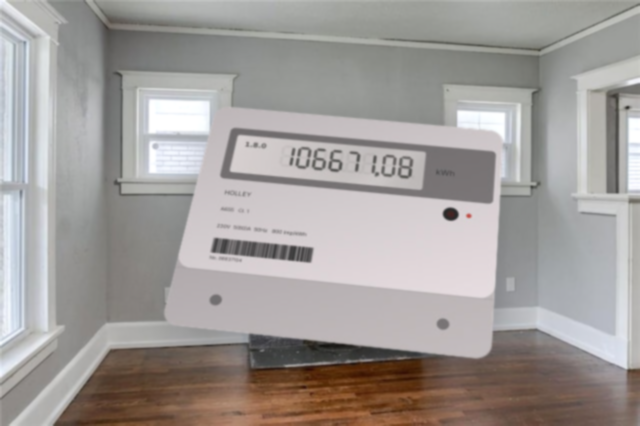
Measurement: 106671.08
